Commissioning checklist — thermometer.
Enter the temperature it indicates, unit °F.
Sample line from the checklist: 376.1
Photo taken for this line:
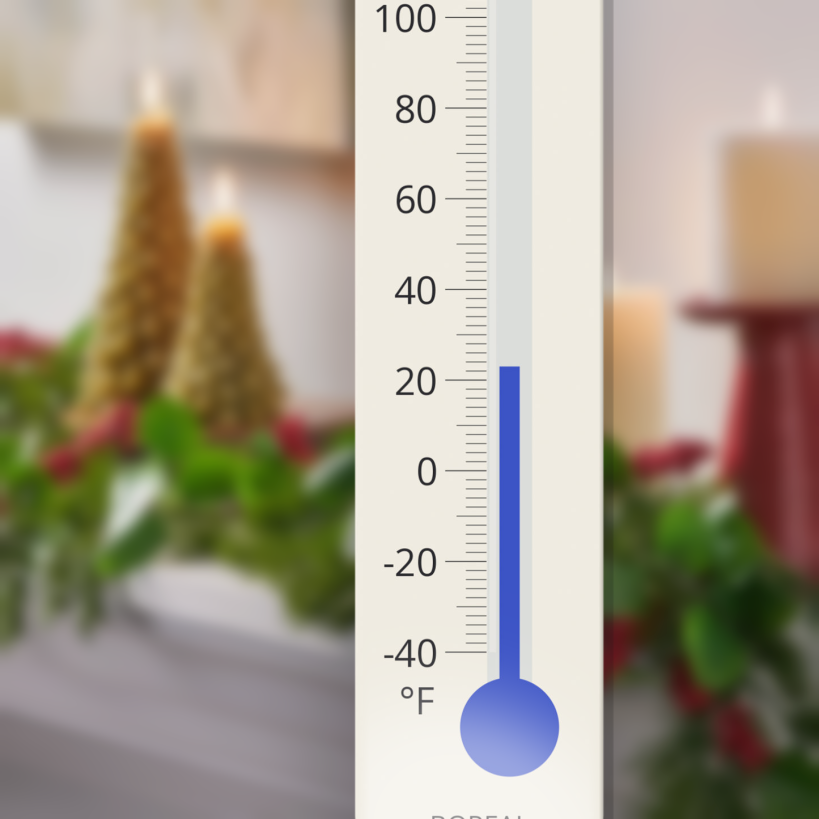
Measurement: 23
